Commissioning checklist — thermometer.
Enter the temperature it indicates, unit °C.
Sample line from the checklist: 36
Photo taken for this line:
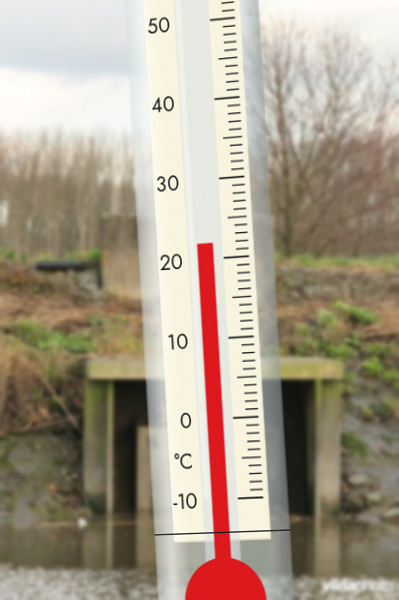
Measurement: 22
